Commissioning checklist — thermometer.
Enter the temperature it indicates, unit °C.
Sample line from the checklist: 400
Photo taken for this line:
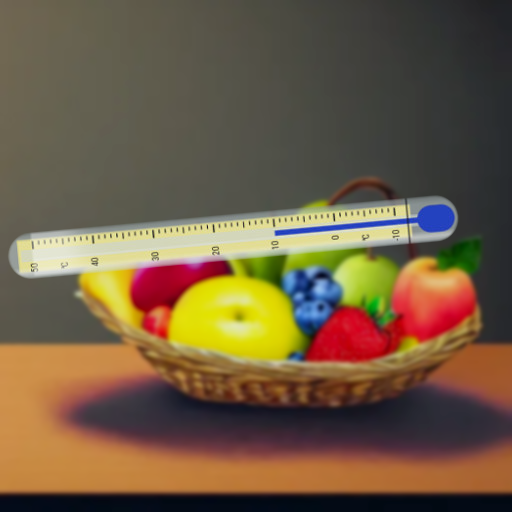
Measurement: 10
